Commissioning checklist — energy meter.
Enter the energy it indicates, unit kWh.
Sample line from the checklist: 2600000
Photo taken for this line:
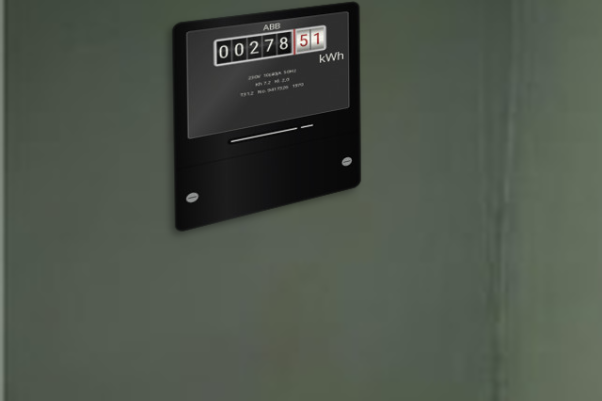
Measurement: 278.51
